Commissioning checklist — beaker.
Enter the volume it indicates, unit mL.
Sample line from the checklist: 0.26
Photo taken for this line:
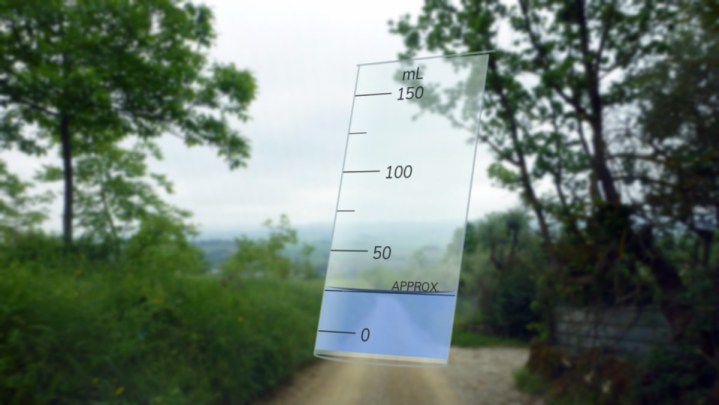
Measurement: 25
